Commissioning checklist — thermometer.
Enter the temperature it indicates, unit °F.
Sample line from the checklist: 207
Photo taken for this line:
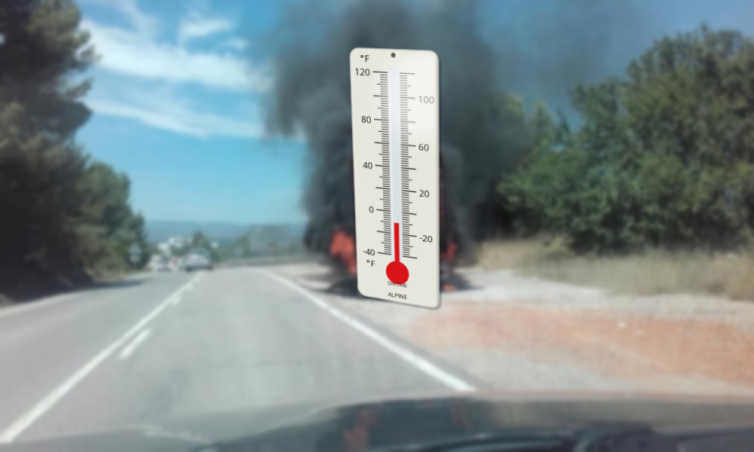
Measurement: -10
